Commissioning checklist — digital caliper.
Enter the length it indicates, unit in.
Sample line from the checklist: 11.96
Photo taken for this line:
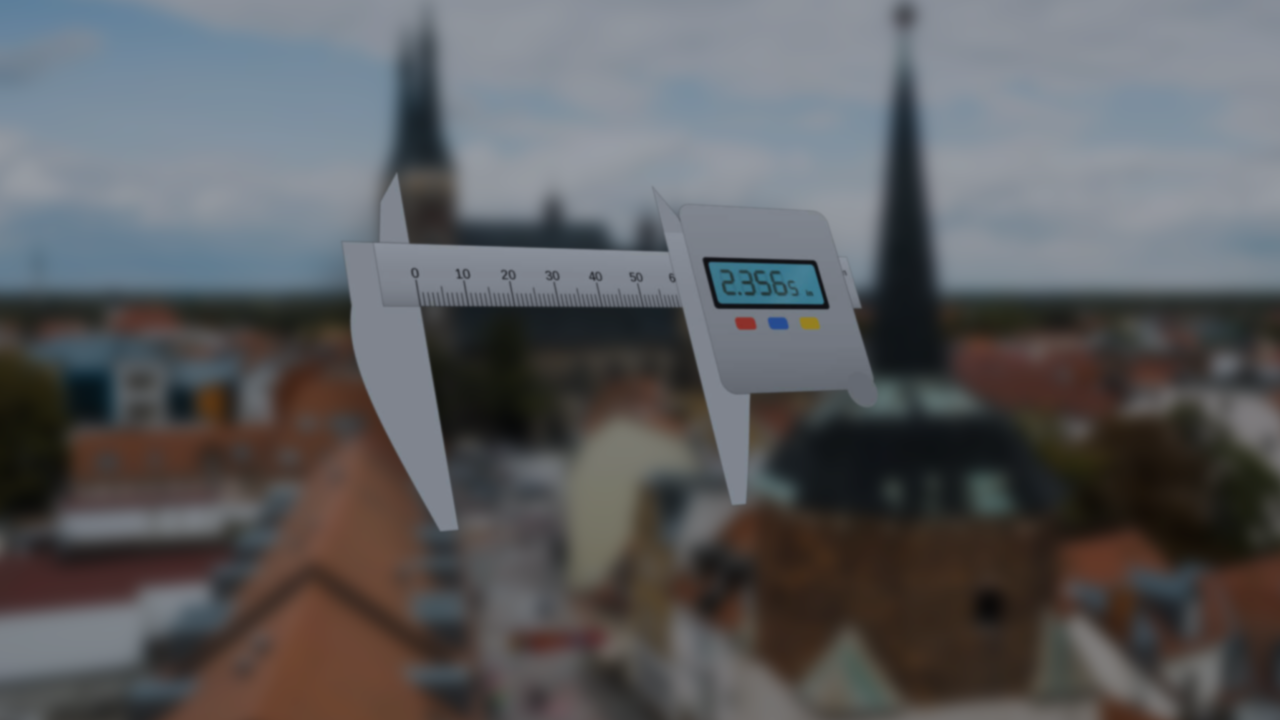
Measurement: 2.3565
